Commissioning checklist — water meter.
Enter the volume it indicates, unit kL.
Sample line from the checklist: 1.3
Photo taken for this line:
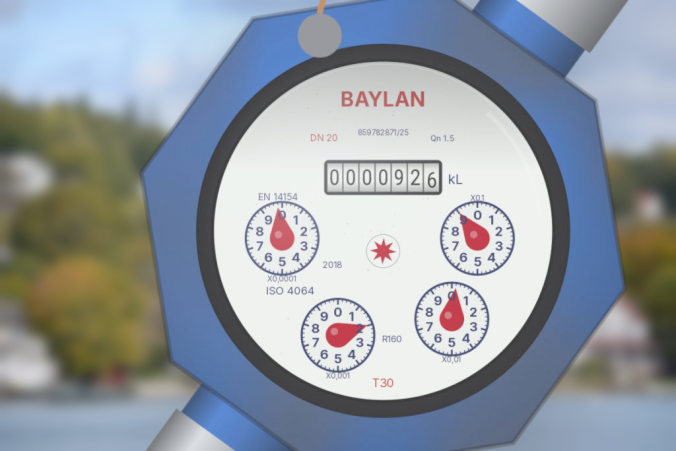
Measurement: 925.9019
